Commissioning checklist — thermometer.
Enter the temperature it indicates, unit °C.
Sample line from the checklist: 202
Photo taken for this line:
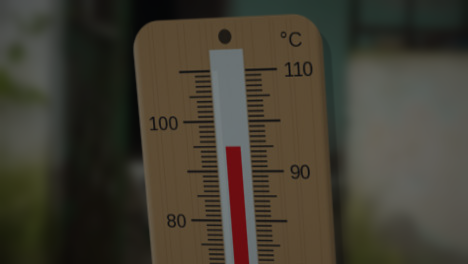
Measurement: 95
